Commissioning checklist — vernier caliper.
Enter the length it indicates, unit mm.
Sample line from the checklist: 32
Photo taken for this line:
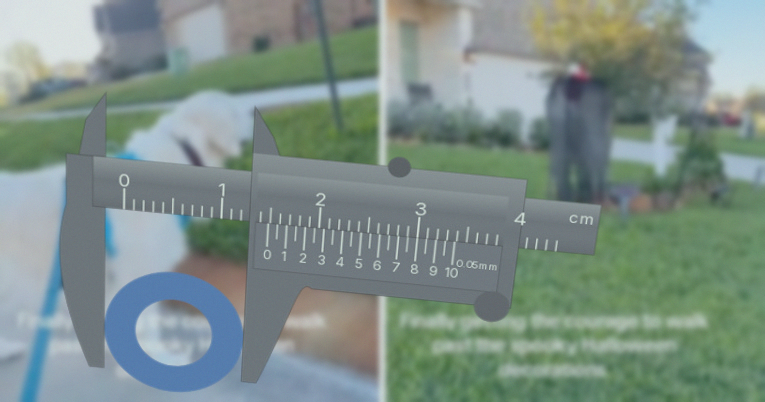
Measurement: 14.8
